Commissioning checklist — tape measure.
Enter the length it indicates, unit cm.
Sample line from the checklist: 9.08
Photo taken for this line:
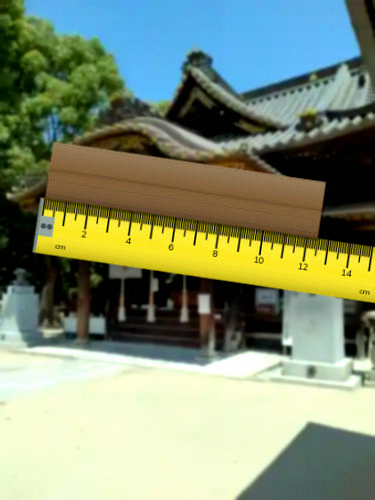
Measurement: 12.5
